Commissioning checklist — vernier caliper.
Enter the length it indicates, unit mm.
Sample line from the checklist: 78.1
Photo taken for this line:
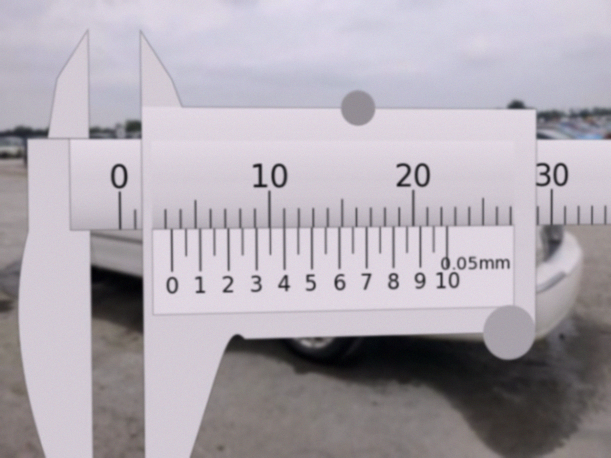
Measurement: 3.4
